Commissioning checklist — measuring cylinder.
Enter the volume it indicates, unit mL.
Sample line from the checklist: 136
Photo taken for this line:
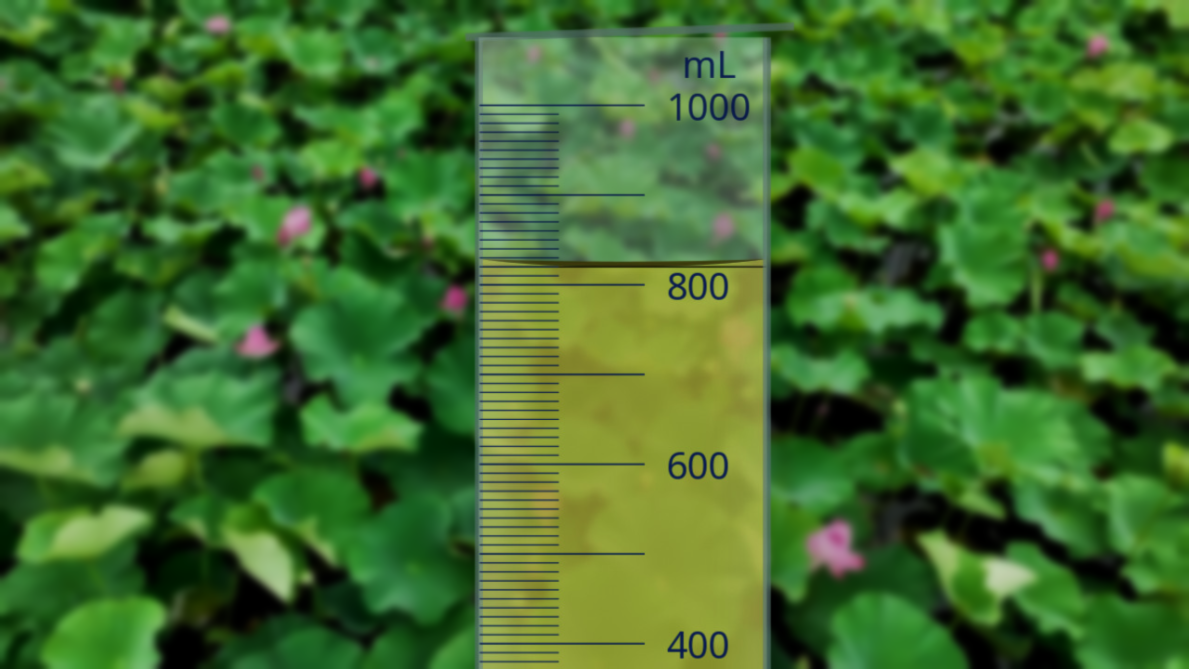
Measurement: 820
